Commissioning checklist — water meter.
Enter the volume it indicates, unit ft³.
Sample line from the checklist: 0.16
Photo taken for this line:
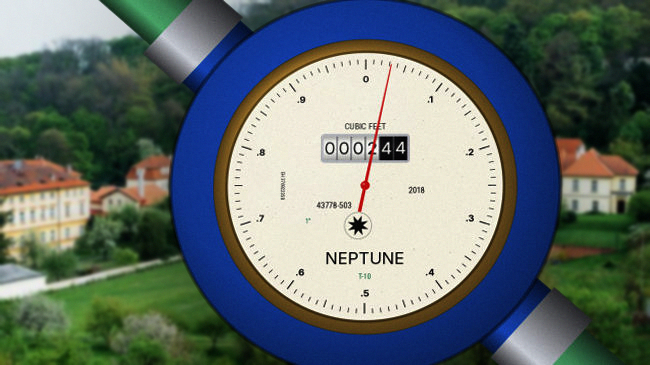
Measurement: 244.03
